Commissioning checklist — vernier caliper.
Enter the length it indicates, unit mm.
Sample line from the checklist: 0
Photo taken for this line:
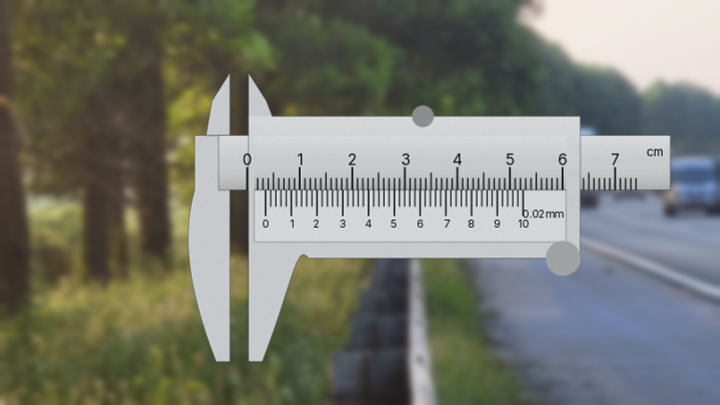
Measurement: 3.5
